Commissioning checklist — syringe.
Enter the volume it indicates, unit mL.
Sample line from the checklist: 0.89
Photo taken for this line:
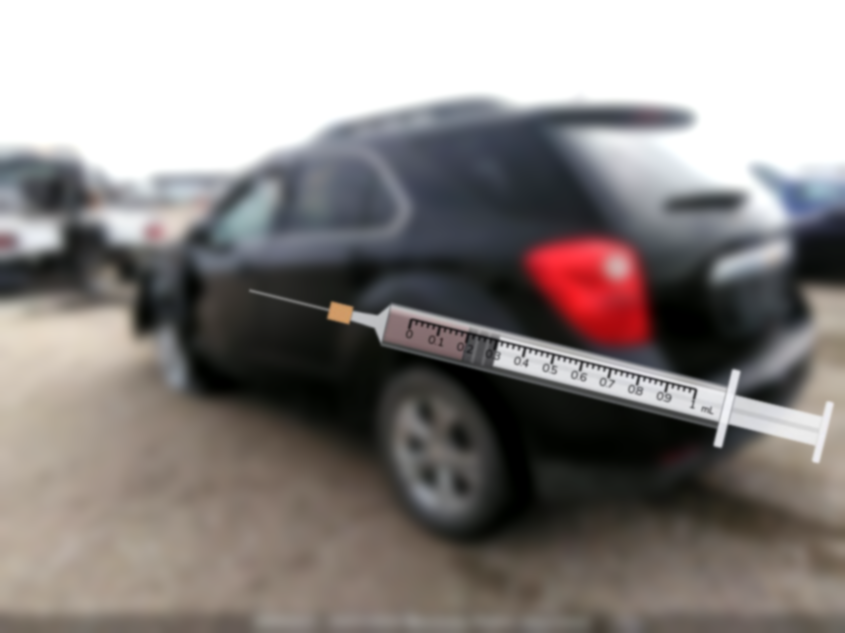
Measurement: 0.2
